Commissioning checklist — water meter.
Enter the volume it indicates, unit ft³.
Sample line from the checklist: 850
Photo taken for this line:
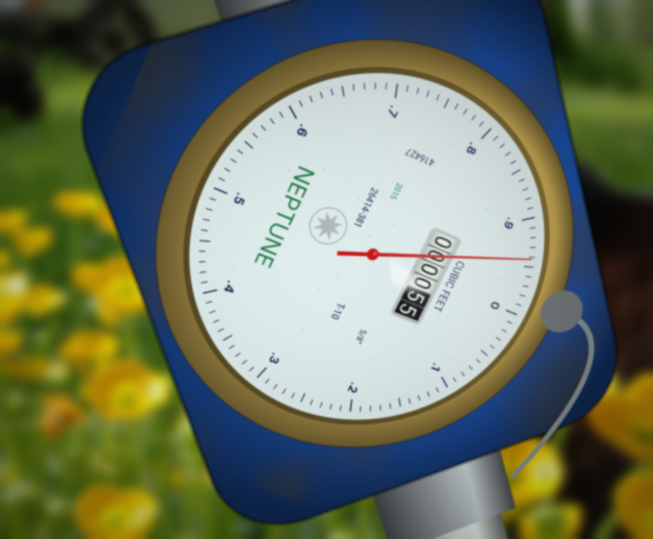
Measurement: 54.94
